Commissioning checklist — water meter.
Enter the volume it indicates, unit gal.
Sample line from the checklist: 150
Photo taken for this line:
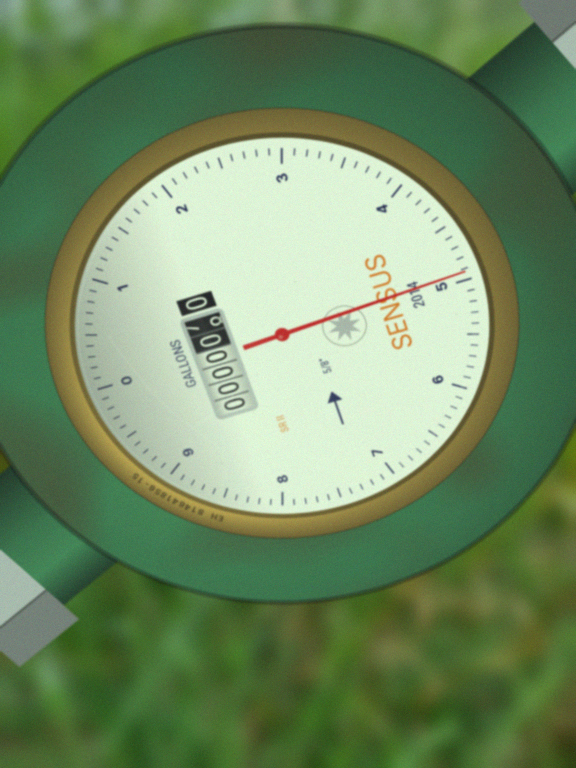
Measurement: 74.9
